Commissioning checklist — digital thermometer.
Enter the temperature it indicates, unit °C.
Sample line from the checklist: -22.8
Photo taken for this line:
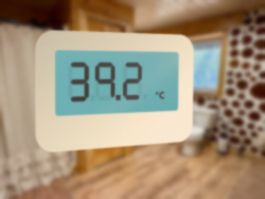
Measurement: 39.2
